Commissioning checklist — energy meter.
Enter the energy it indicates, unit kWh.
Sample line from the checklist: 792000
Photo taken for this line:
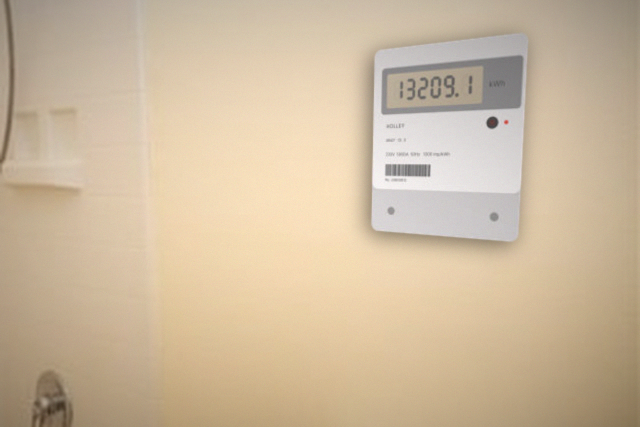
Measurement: 13209.1
